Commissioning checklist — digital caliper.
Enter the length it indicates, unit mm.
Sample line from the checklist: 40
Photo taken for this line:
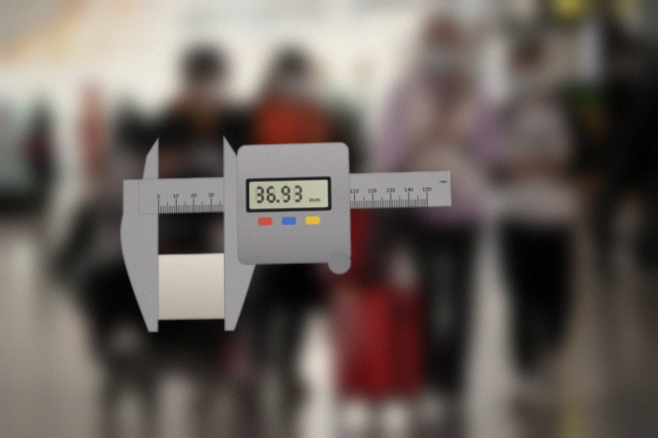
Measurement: 36.93
